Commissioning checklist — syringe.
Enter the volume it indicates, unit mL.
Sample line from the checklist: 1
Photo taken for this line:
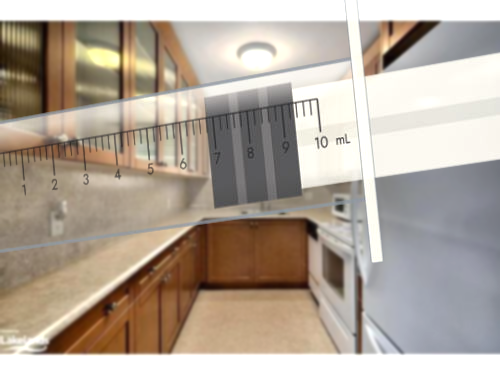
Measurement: 6.8
